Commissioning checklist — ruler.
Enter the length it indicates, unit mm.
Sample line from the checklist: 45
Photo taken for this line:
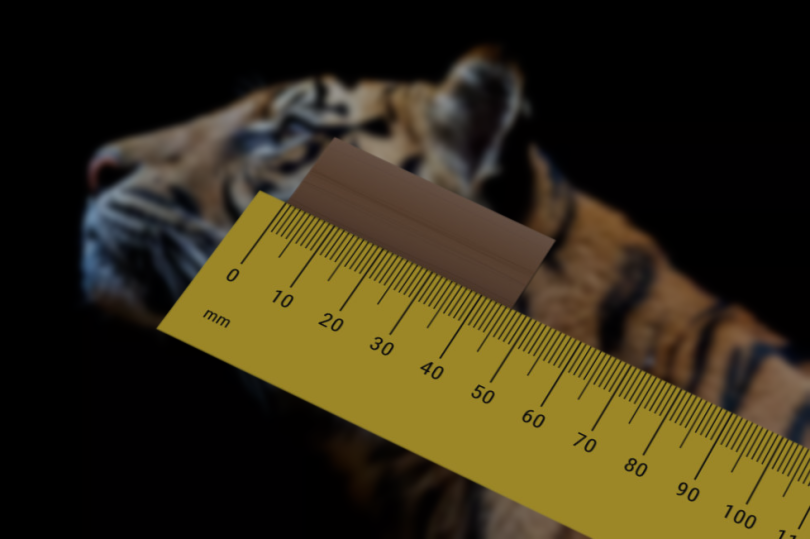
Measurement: 46
